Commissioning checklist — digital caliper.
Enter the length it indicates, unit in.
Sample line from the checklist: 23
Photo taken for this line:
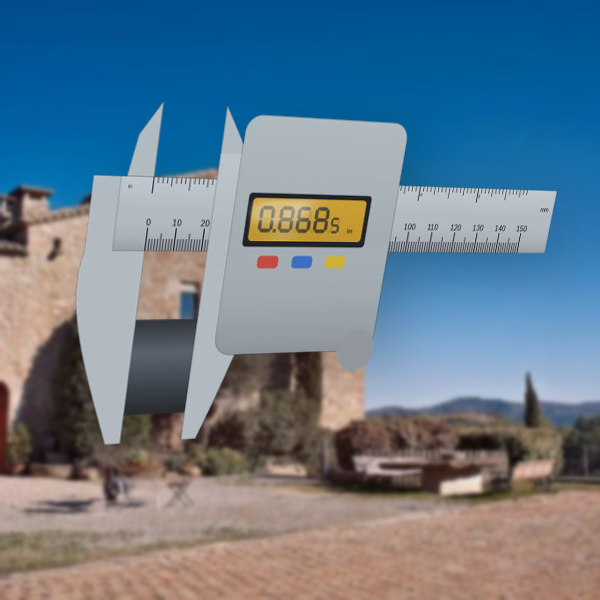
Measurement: 0.8685
